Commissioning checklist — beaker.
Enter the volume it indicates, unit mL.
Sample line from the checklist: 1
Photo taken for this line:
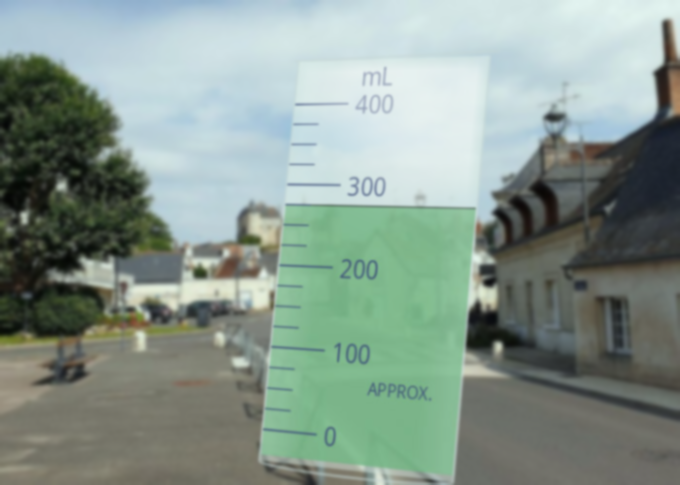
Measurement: 275
